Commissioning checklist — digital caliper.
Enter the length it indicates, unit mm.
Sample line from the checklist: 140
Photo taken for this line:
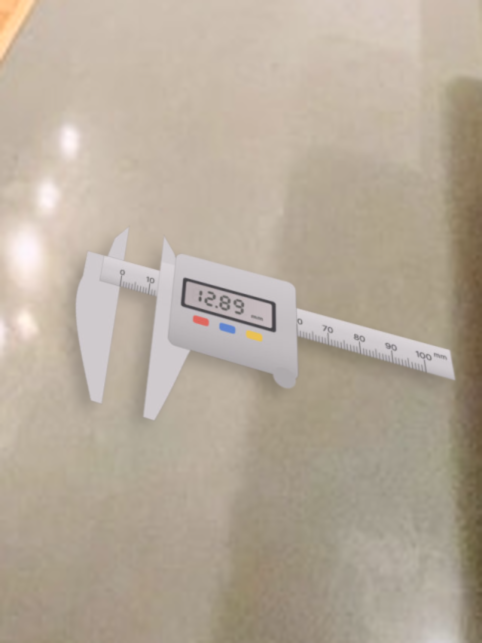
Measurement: 12.89
